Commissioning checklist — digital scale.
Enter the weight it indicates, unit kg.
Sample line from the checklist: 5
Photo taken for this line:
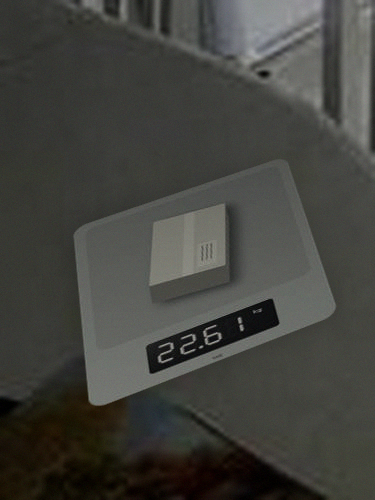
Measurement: 22.61
